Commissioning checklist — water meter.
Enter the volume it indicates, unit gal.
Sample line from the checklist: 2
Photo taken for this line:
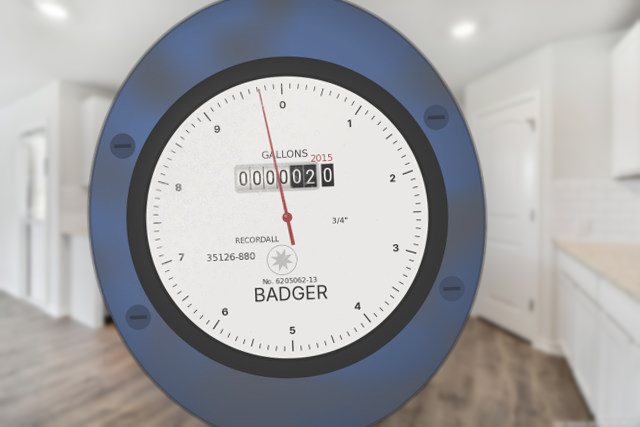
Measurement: 19.7
